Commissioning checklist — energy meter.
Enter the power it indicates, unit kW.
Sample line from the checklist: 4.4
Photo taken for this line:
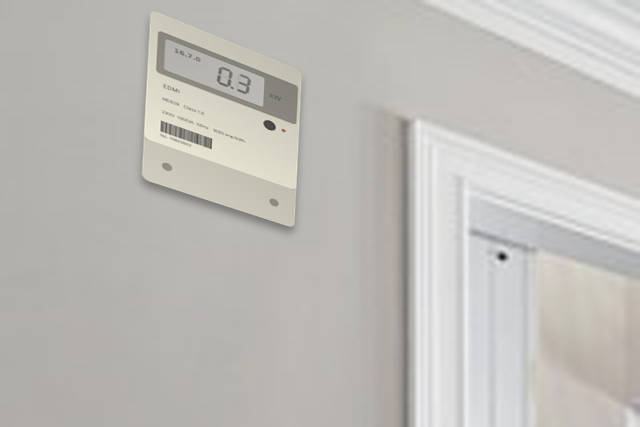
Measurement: 0.3
